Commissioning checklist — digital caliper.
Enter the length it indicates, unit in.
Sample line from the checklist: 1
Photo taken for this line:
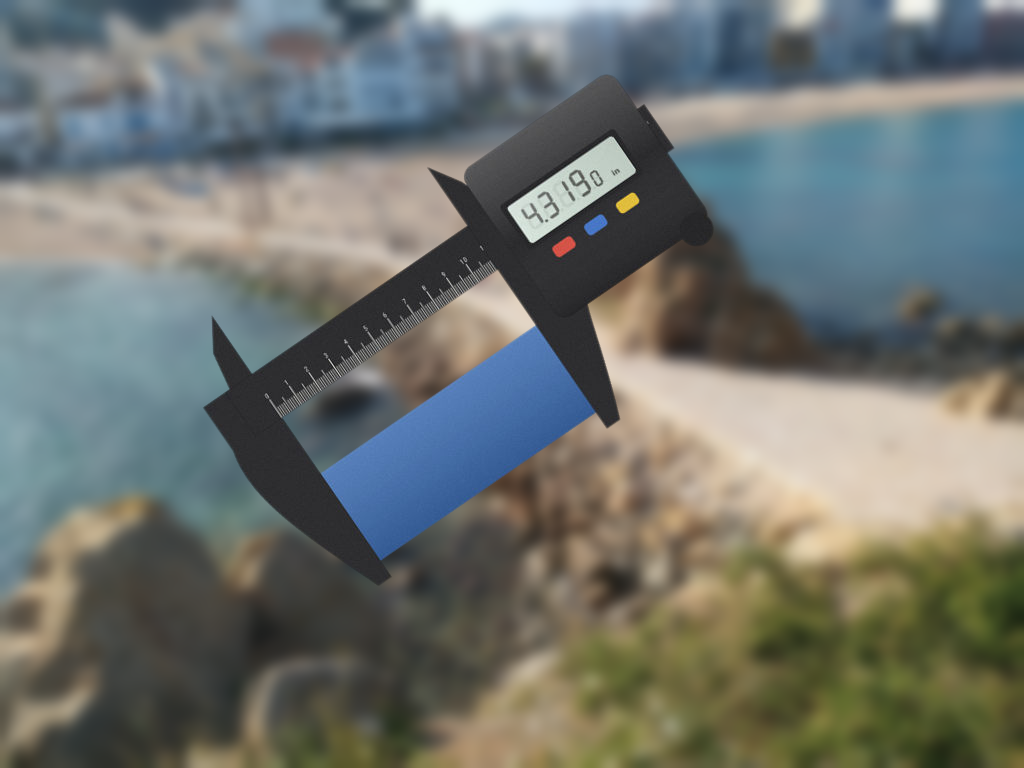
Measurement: 4.3190
